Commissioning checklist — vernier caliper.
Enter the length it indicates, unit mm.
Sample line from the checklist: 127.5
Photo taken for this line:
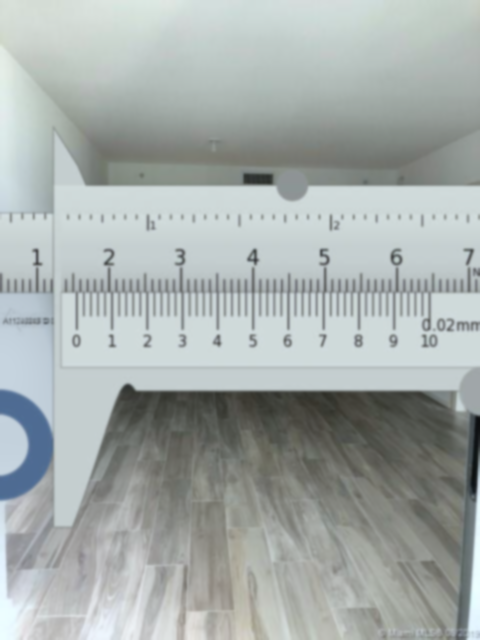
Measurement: 15.5
